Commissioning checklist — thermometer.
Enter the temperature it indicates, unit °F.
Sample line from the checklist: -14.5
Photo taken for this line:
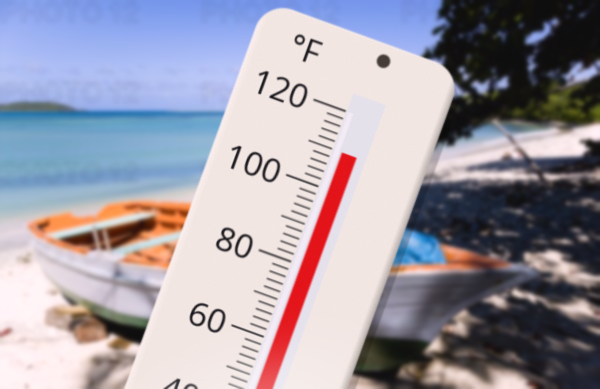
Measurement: 110
